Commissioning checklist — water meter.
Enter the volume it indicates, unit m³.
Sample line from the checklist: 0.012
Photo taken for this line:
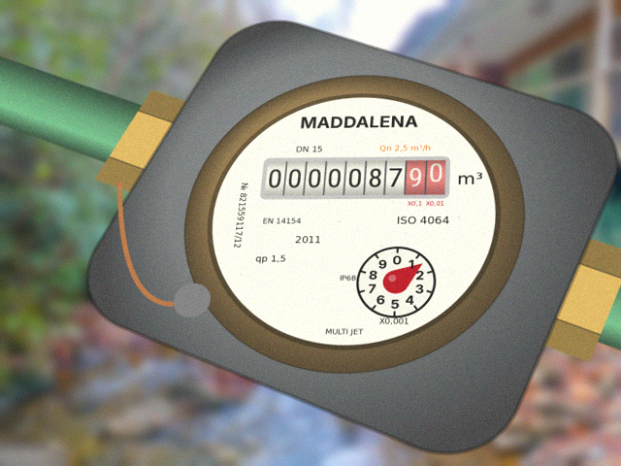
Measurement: 87.901
